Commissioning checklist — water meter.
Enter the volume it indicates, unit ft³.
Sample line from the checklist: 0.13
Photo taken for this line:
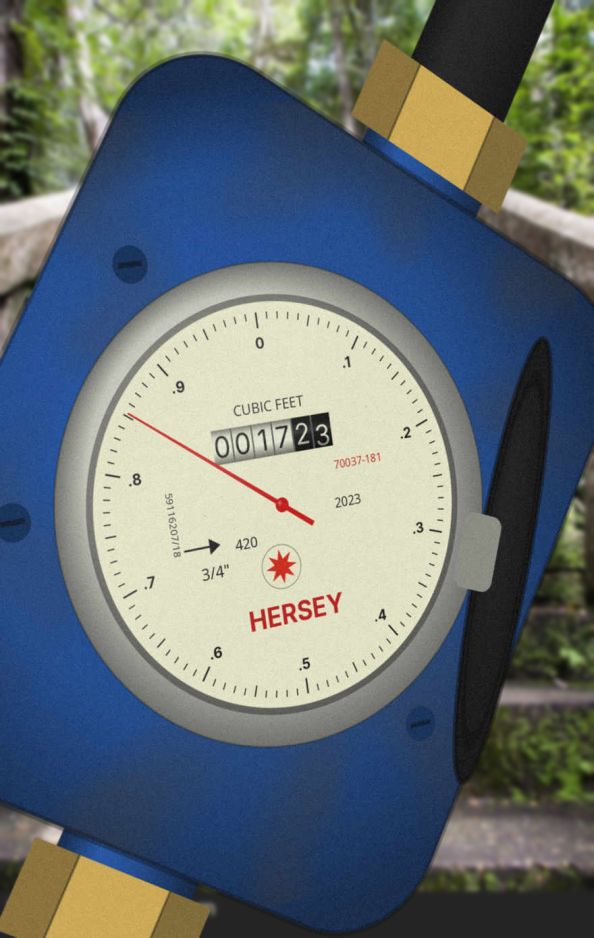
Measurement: 1722.85
